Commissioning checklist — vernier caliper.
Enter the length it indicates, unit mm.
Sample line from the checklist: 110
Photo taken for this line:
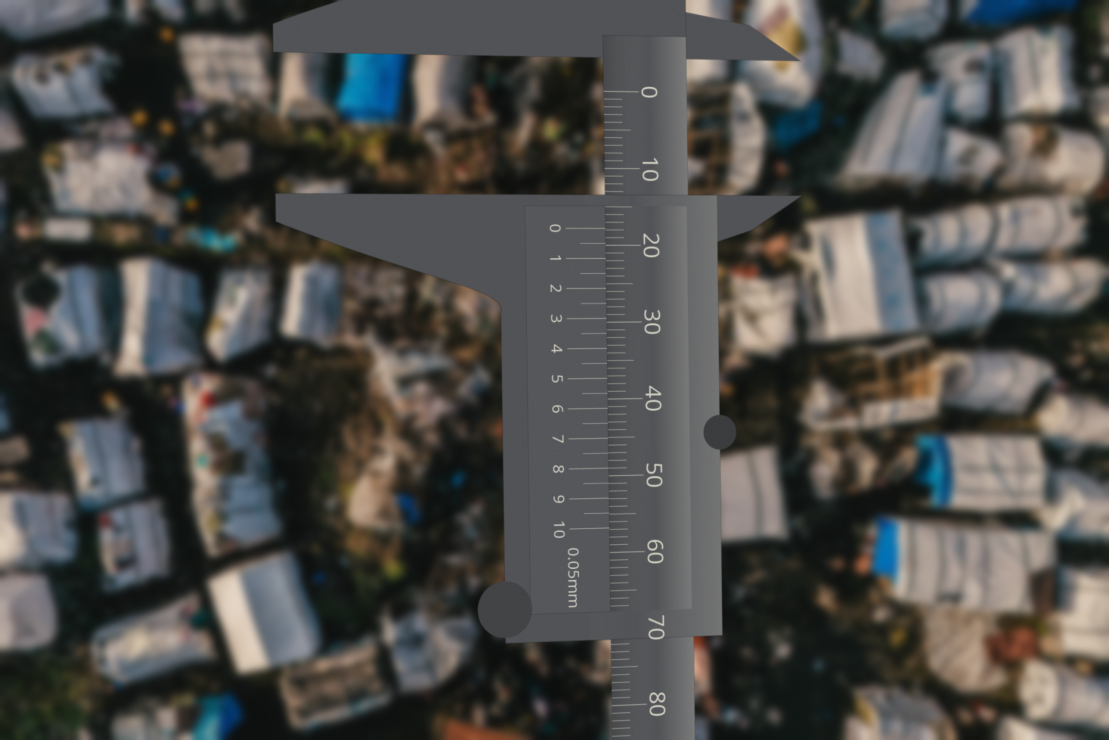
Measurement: 17.8
